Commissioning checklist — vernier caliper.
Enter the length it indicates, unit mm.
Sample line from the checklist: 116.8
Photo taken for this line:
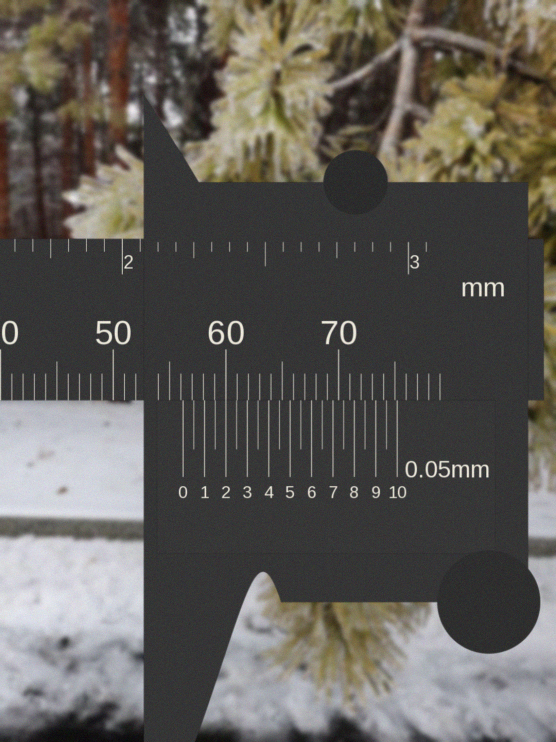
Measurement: 56.2
